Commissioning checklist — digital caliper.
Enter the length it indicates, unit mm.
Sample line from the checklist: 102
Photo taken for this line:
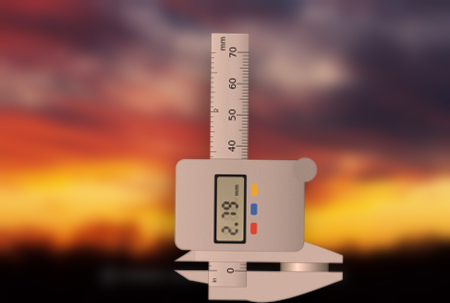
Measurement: 2.79
